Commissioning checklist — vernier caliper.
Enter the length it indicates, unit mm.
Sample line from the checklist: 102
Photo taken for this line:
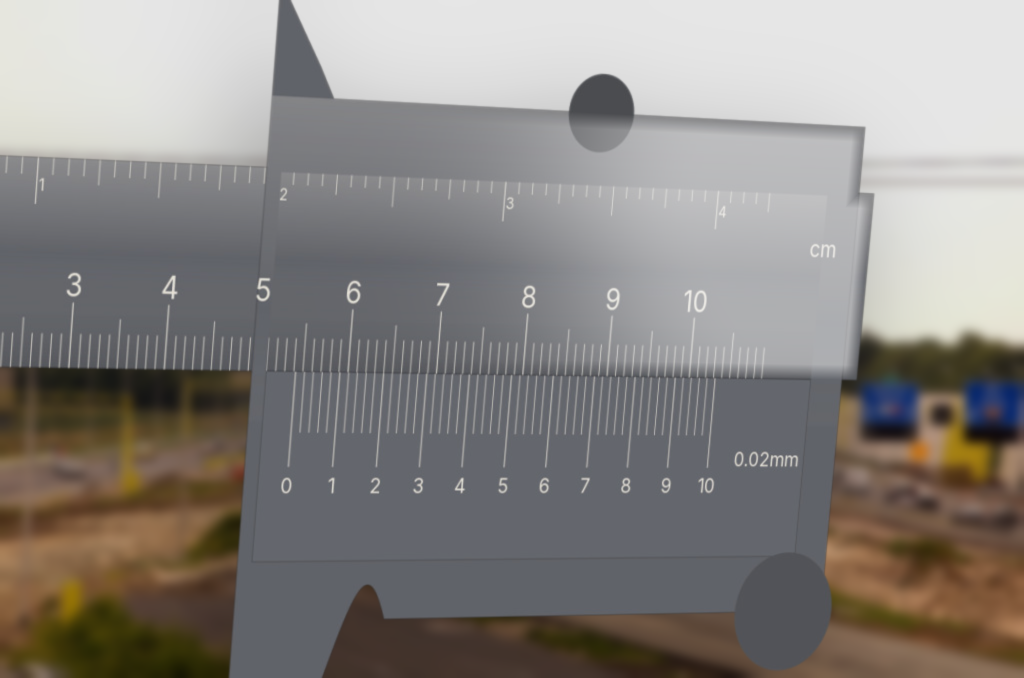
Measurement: 54.2
